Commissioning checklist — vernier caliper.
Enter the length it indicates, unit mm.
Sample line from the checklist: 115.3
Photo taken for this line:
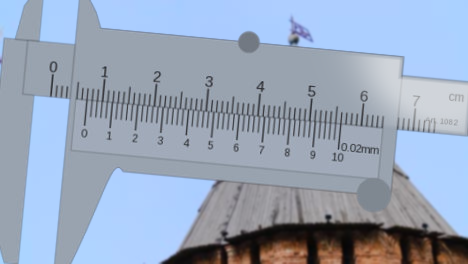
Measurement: 7.0
